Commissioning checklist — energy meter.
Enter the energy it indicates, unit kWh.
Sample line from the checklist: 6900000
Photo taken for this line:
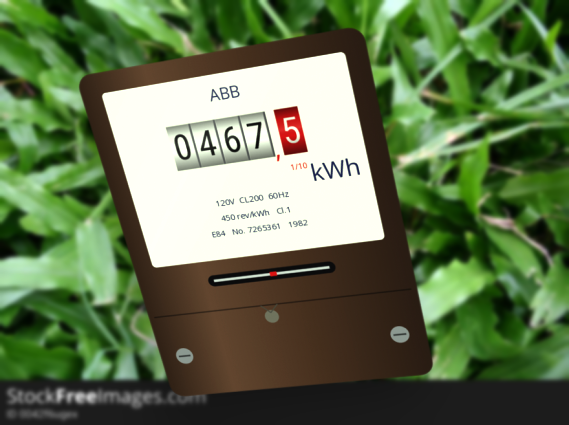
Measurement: 467.5
